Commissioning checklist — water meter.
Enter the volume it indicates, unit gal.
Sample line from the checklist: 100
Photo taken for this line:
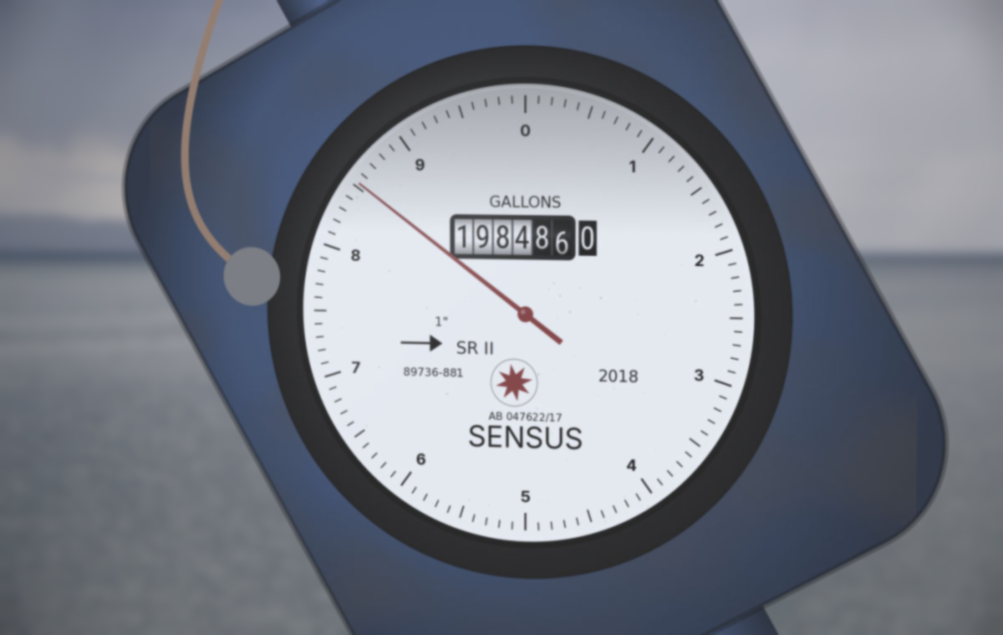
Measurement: 1984858.5
